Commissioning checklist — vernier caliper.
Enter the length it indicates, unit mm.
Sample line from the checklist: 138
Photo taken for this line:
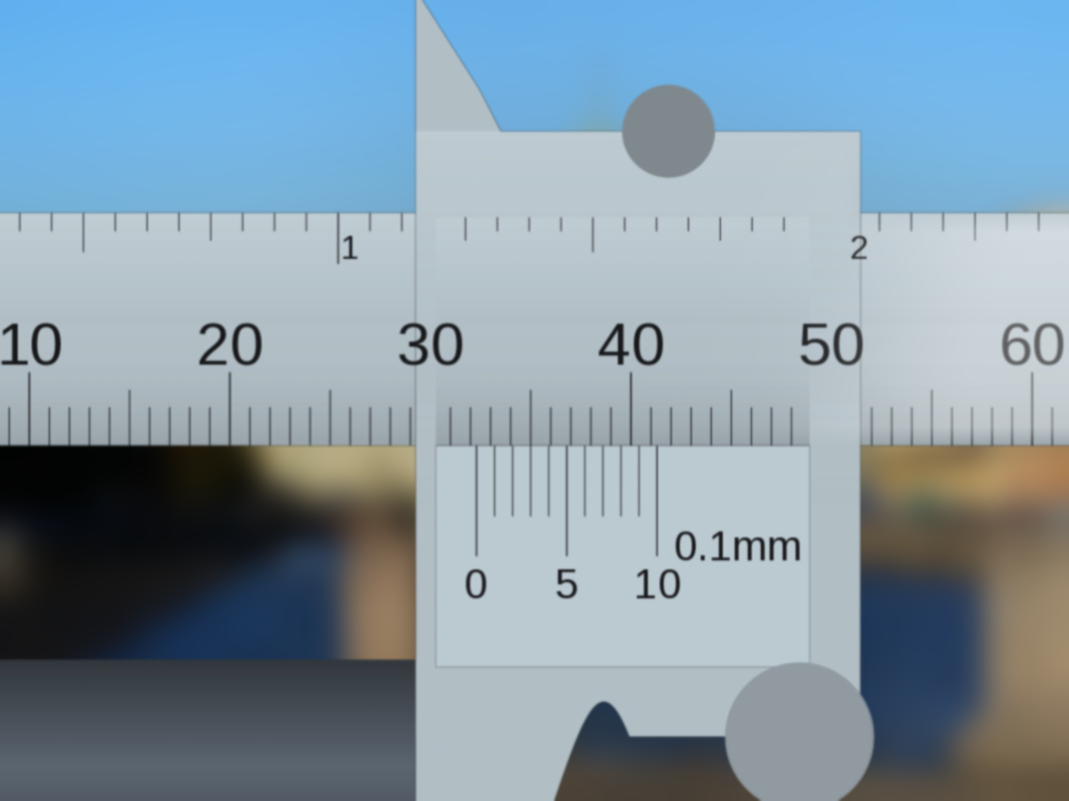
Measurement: 32.3
